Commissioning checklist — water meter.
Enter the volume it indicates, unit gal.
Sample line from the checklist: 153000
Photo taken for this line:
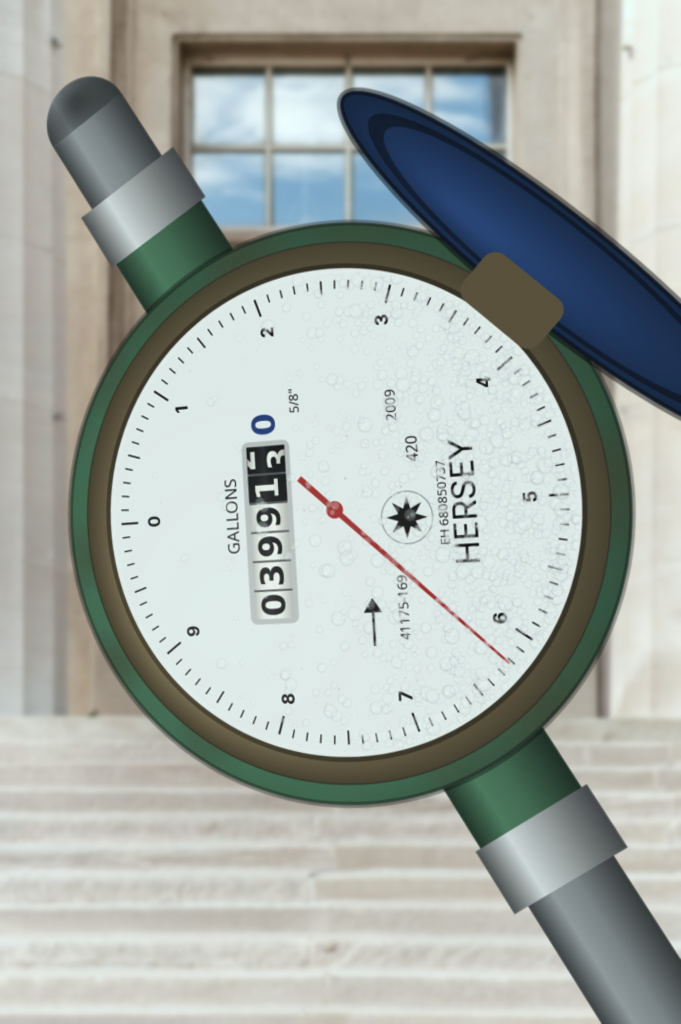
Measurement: 399126.2
